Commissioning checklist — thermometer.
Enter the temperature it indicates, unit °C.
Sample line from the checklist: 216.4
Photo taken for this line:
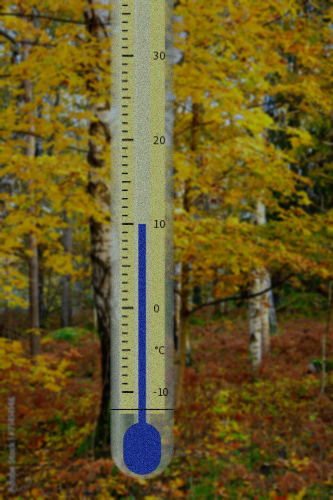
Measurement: 10
